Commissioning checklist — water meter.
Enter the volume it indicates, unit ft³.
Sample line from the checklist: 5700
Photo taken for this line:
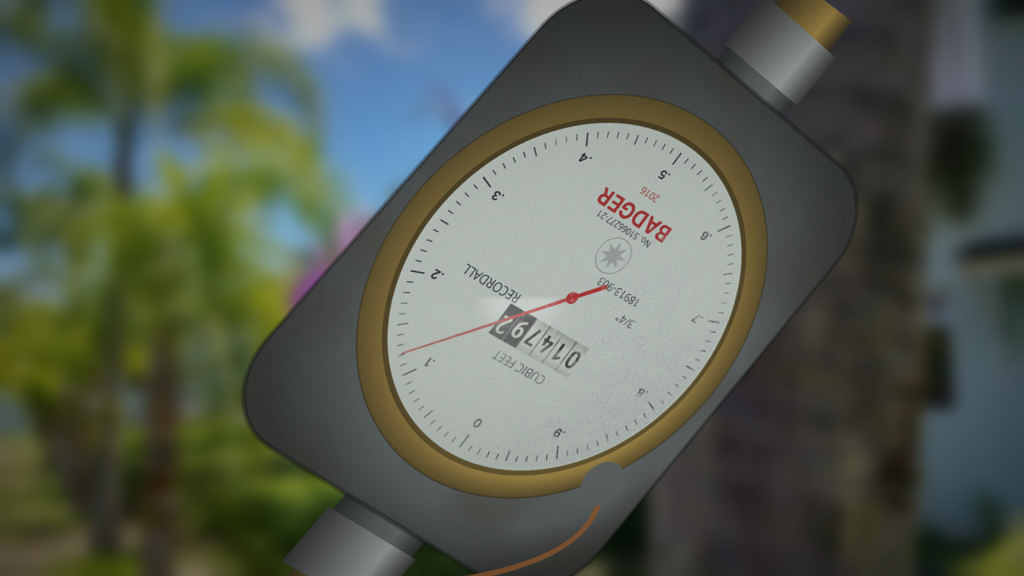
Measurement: 14792.12
